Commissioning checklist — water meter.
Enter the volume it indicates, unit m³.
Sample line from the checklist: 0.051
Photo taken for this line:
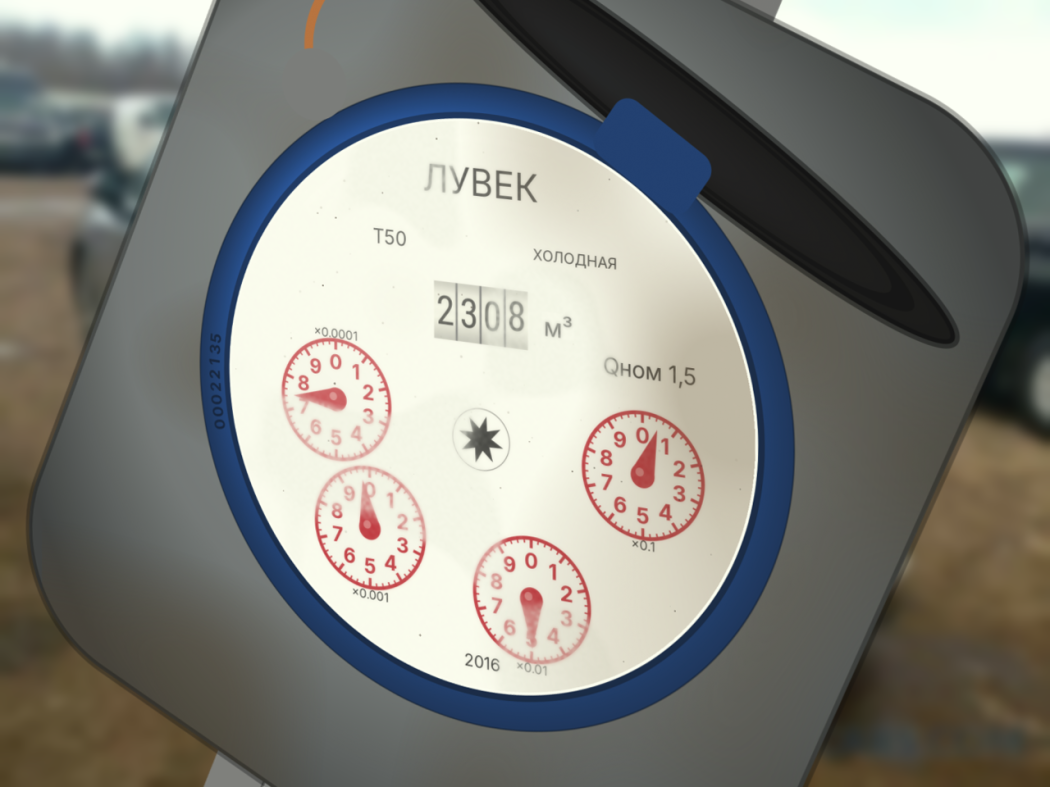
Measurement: 2308.0497
